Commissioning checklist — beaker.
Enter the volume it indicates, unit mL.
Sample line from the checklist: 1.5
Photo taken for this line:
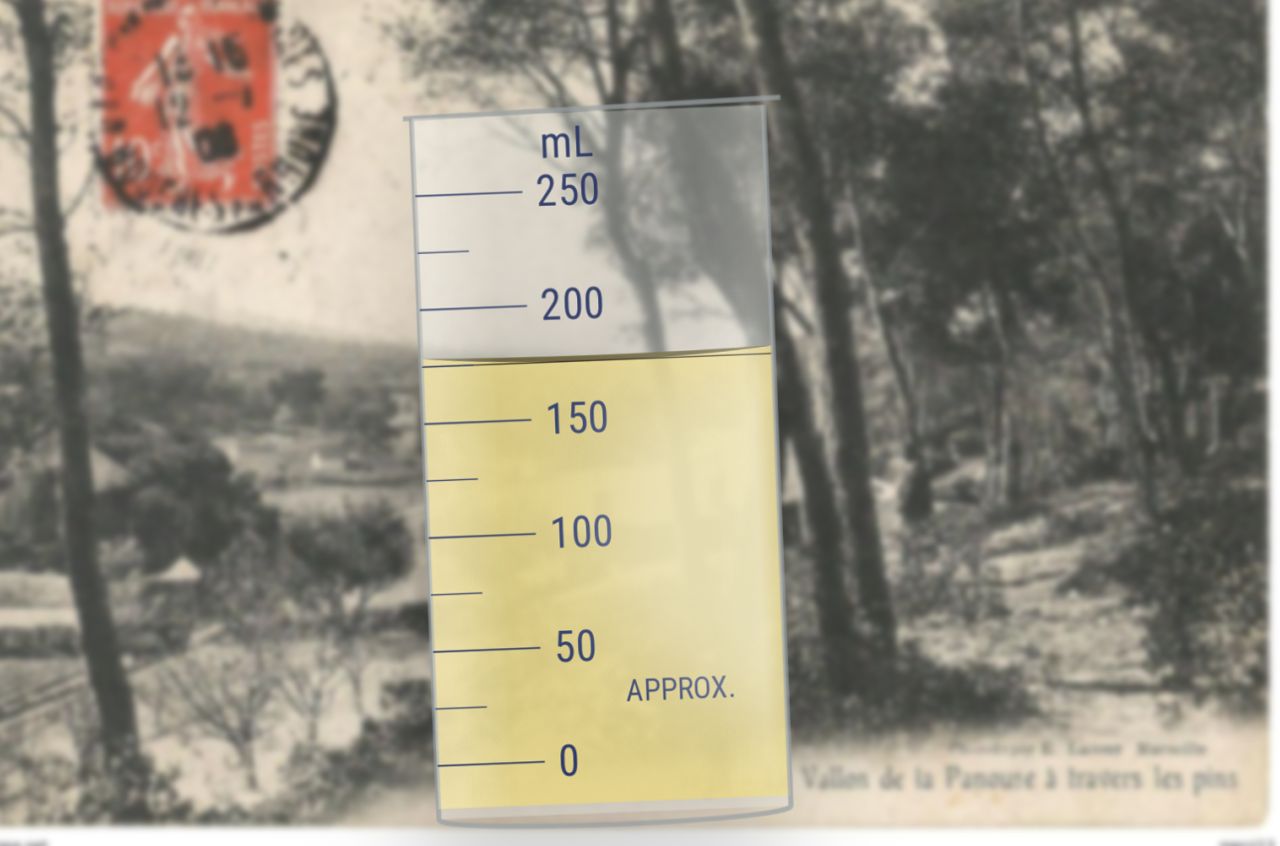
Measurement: 175
